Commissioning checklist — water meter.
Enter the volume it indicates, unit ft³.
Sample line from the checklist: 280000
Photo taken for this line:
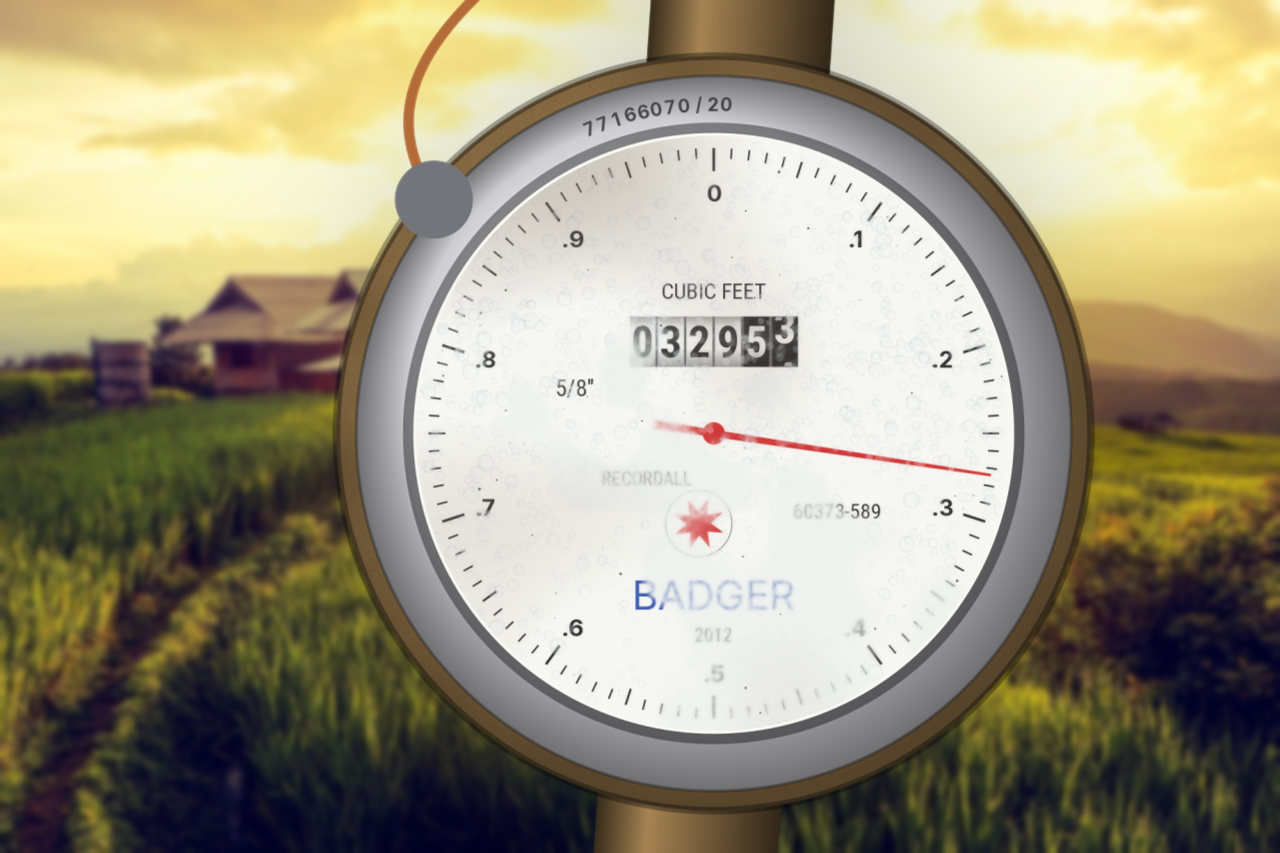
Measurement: 32953.27
